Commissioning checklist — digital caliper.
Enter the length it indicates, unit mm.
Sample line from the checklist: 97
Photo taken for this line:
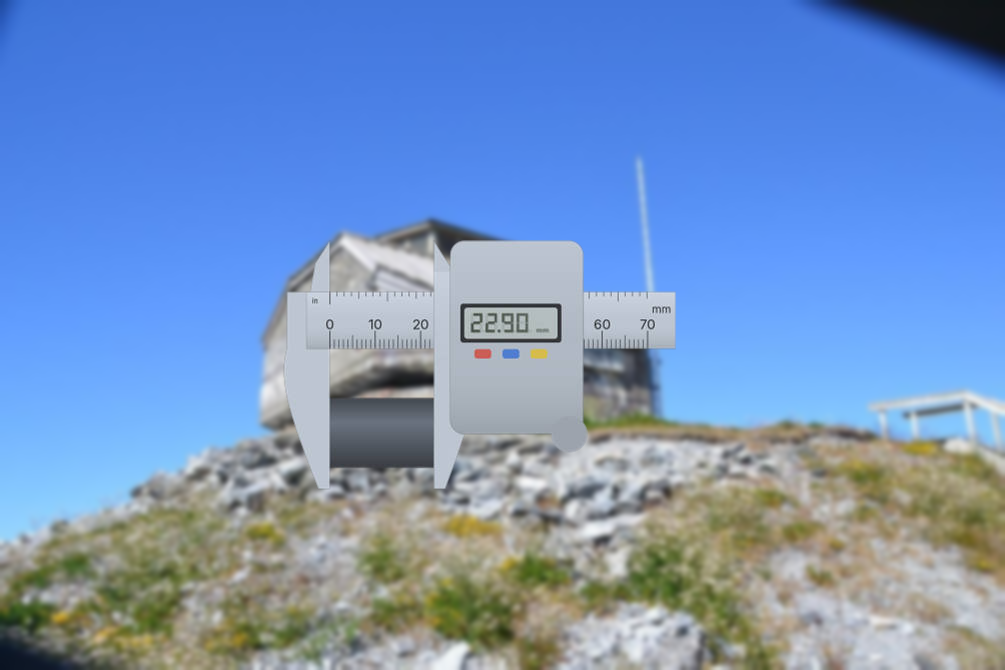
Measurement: 22.90
